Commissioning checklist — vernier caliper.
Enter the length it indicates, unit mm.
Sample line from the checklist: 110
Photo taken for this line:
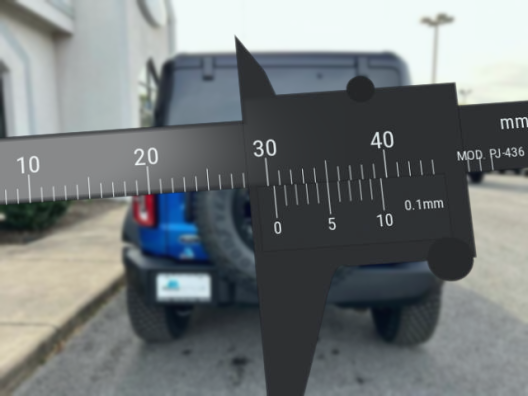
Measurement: 30.5
